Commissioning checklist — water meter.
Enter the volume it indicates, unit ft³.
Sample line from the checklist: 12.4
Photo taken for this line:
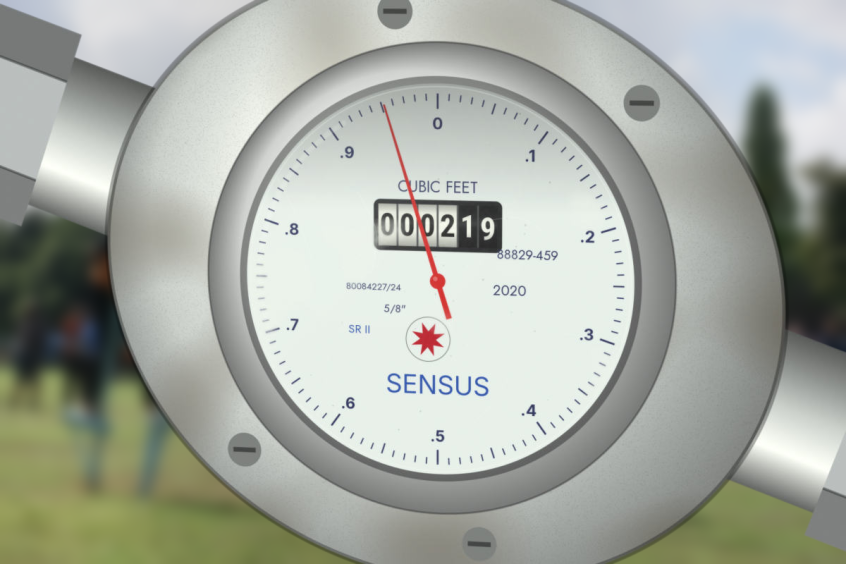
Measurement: 218.95
